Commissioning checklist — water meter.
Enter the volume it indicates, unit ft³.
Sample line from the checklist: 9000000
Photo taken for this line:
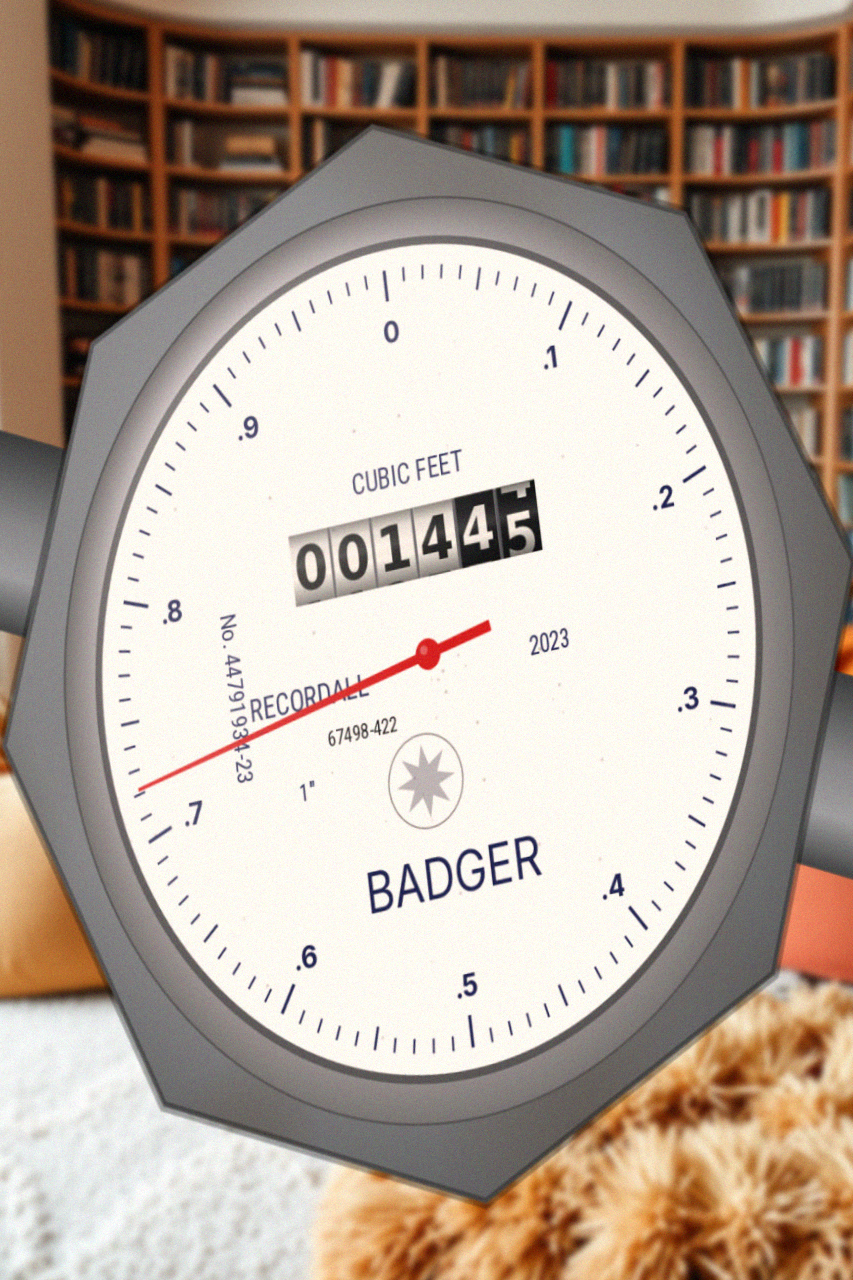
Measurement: 1444.72
